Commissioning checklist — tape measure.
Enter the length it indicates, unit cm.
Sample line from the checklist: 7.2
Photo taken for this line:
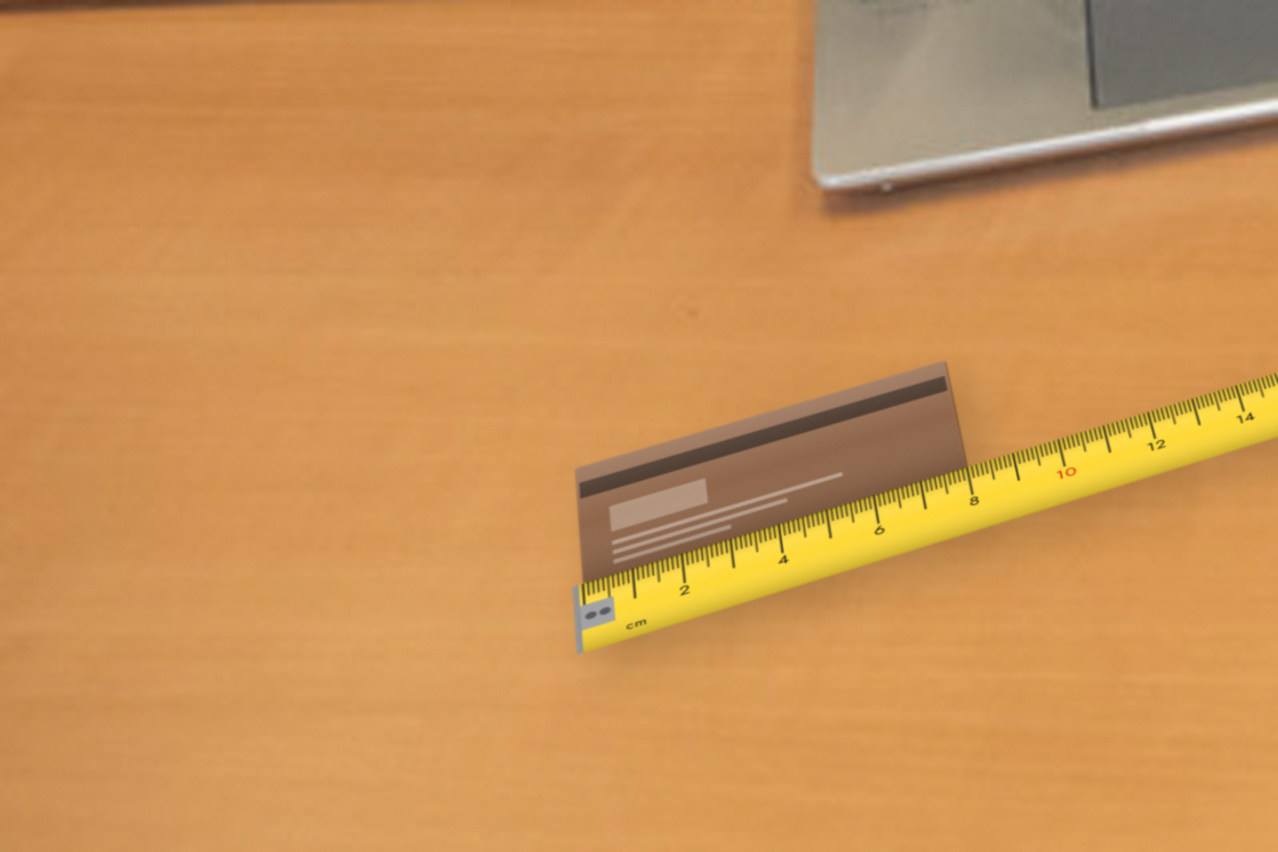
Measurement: 8
